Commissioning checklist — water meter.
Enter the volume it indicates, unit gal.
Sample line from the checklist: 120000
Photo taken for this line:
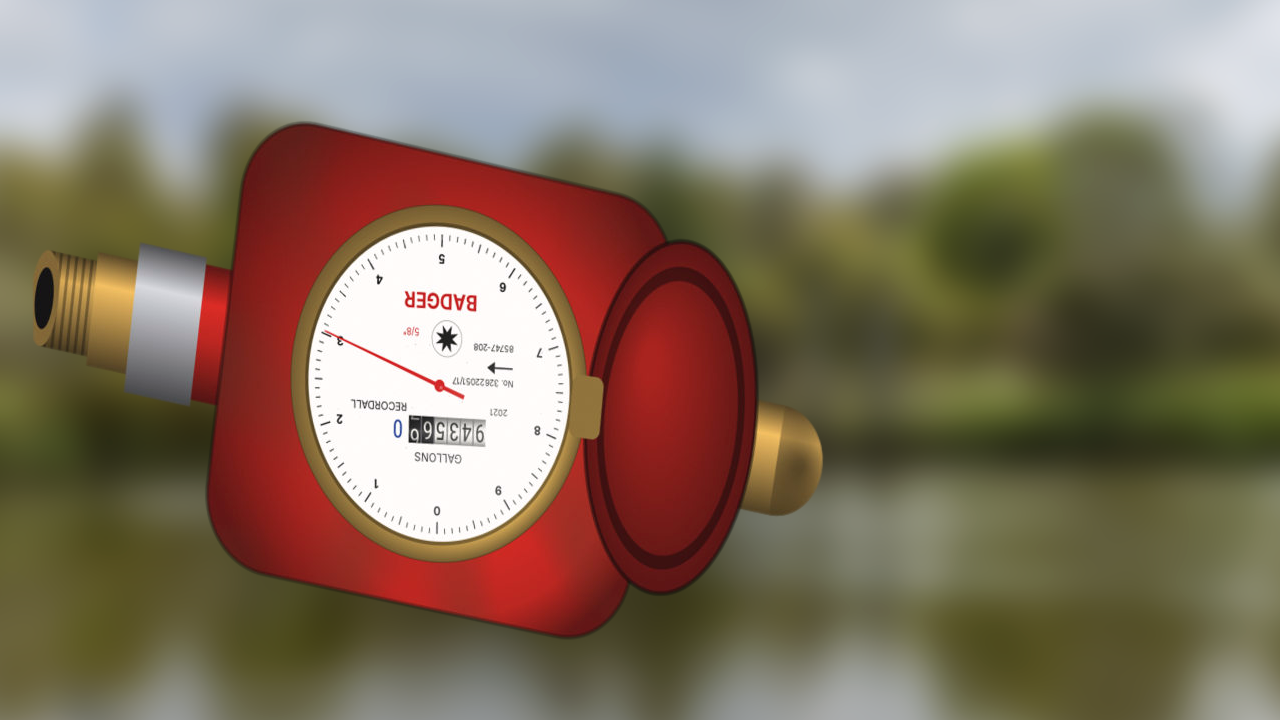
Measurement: 9435663.0
